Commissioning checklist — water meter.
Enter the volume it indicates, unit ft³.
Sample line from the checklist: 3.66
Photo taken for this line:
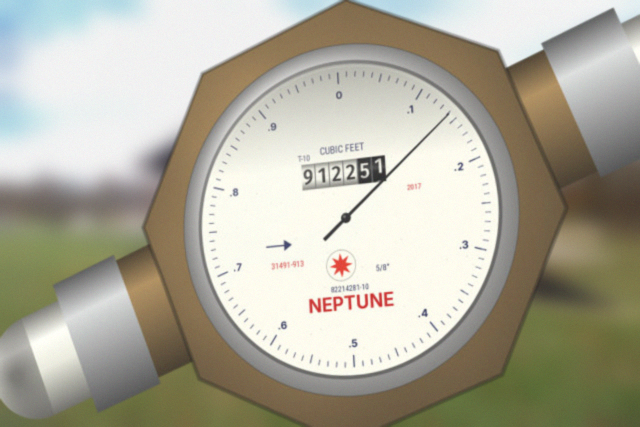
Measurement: 912251.14
